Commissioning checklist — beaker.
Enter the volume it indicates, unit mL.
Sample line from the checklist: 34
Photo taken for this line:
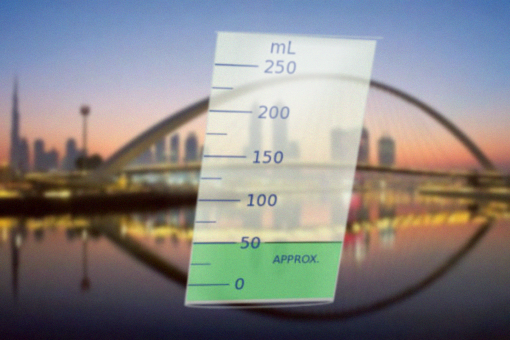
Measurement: 50
